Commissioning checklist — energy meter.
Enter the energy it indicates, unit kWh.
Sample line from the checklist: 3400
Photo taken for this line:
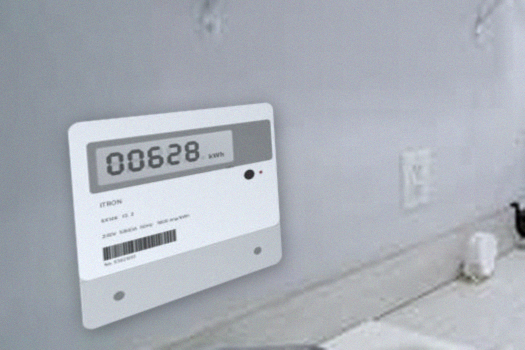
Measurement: 628
